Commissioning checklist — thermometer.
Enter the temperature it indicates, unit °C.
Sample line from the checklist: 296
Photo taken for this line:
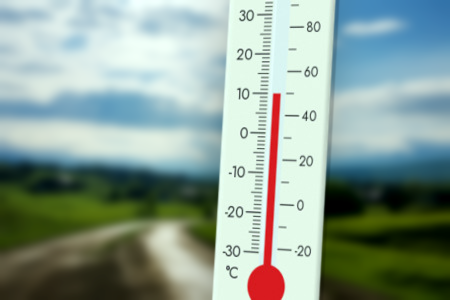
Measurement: 10
